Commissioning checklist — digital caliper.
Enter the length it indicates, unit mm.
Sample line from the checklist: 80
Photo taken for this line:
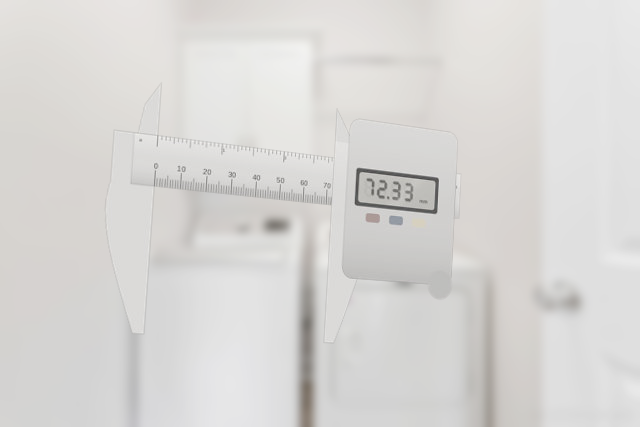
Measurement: 72.33
